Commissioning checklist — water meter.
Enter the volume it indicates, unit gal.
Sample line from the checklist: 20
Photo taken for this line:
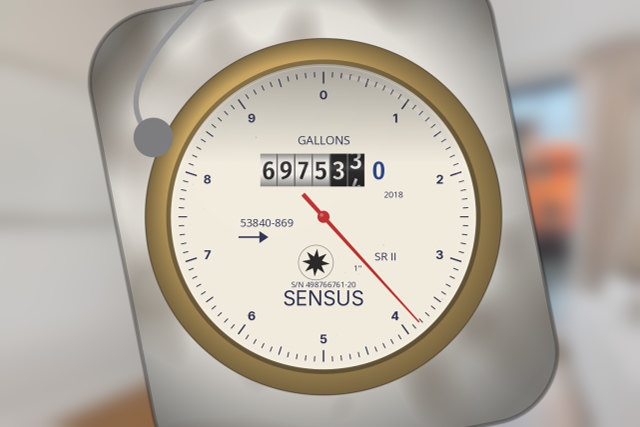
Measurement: 6975333.8
